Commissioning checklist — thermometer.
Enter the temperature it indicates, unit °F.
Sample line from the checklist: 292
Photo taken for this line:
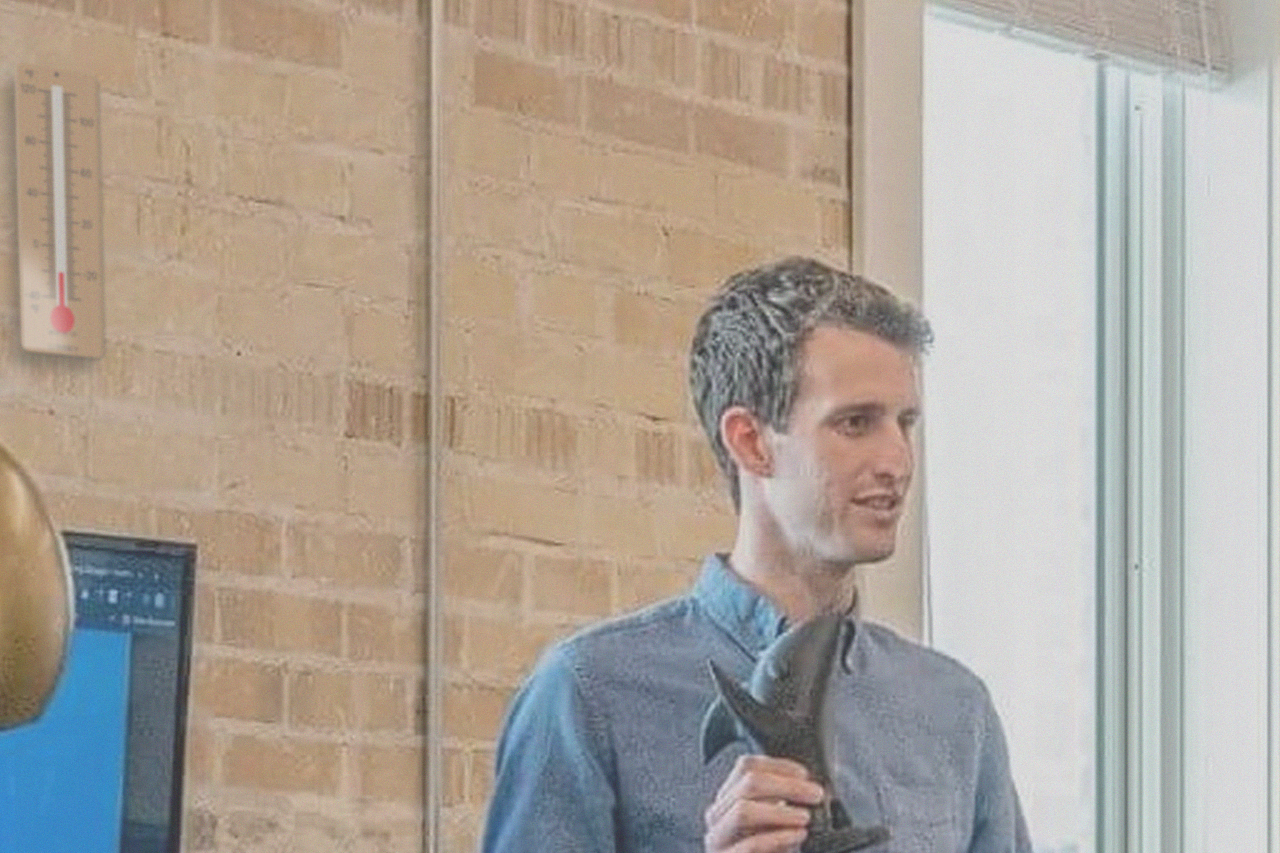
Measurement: -20
